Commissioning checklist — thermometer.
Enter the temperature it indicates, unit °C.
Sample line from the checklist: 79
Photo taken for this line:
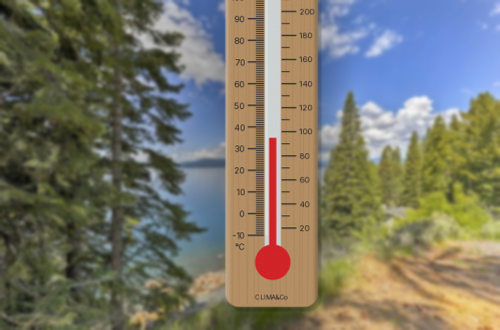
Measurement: 35
